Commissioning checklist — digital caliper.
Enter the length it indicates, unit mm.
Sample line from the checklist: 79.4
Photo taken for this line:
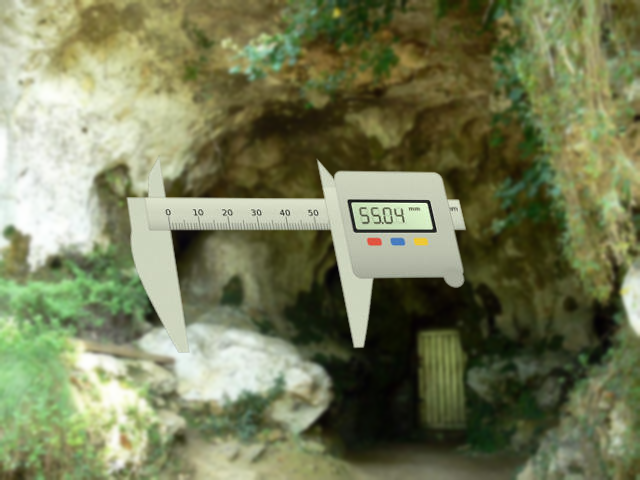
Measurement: 55.04
